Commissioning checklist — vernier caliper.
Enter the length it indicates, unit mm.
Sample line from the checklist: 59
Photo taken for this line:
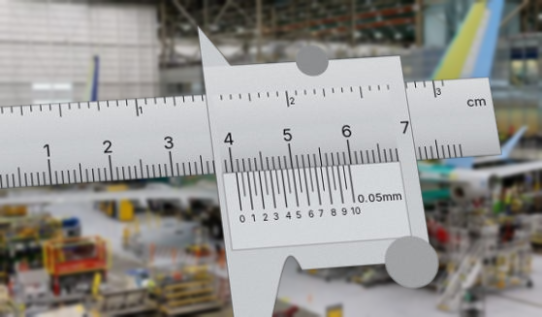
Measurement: 40.6
